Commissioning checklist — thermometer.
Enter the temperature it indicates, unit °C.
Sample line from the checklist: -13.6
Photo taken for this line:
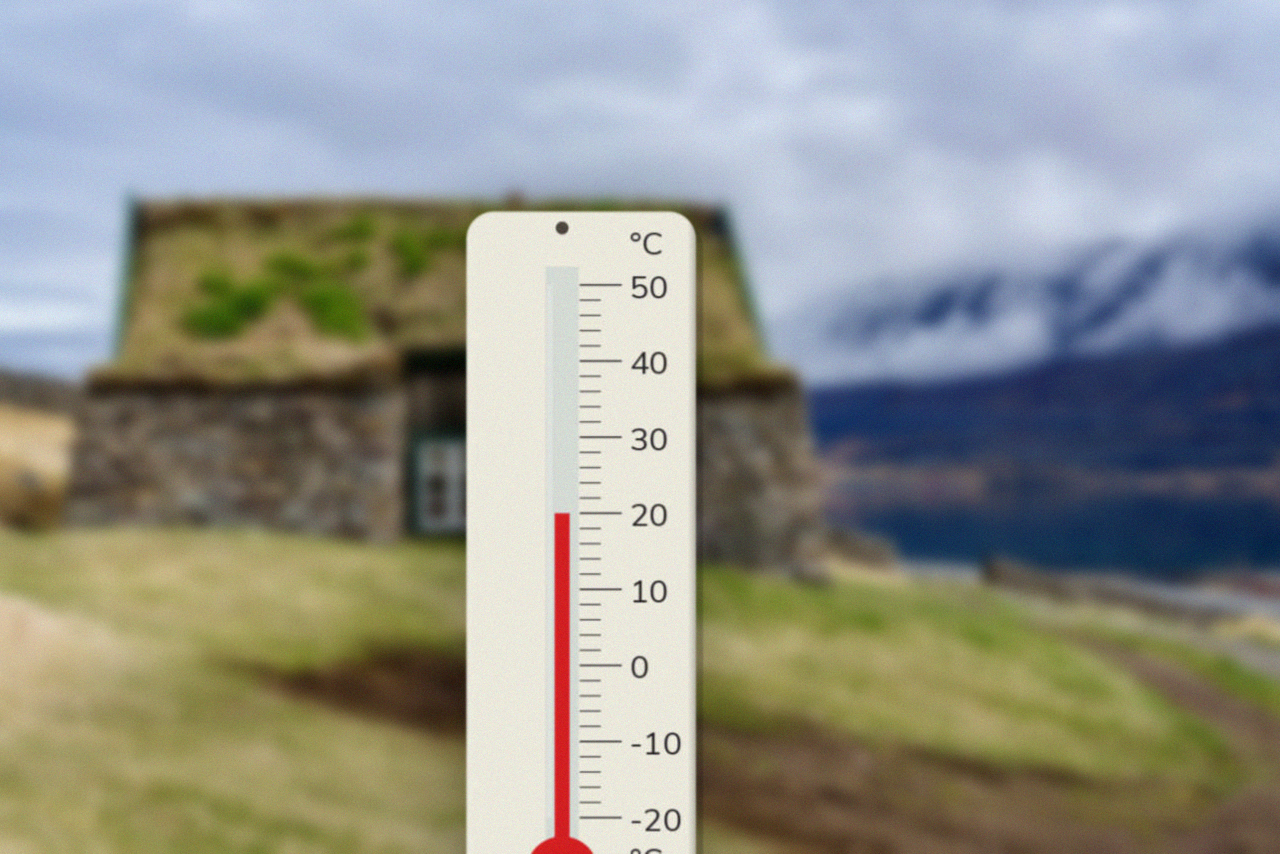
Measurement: 20
